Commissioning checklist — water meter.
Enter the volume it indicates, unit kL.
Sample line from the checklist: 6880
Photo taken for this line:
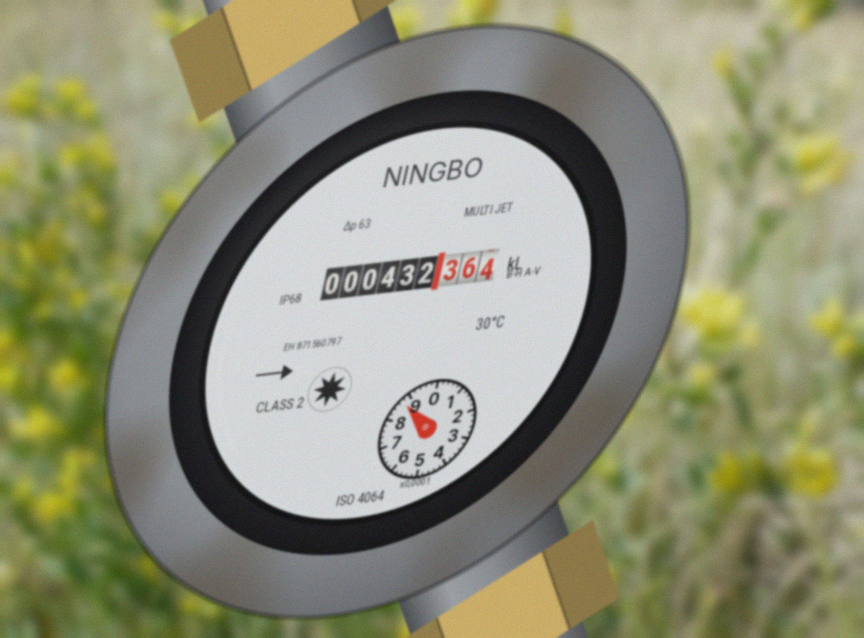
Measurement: 432.3638
